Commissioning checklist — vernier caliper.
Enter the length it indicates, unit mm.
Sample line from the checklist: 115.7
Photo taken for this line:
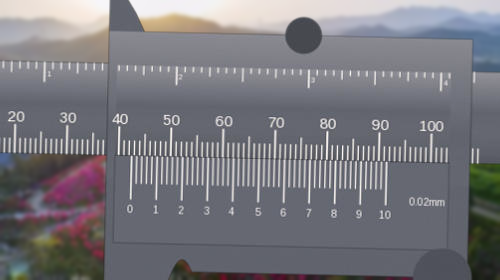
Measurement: 42.5
